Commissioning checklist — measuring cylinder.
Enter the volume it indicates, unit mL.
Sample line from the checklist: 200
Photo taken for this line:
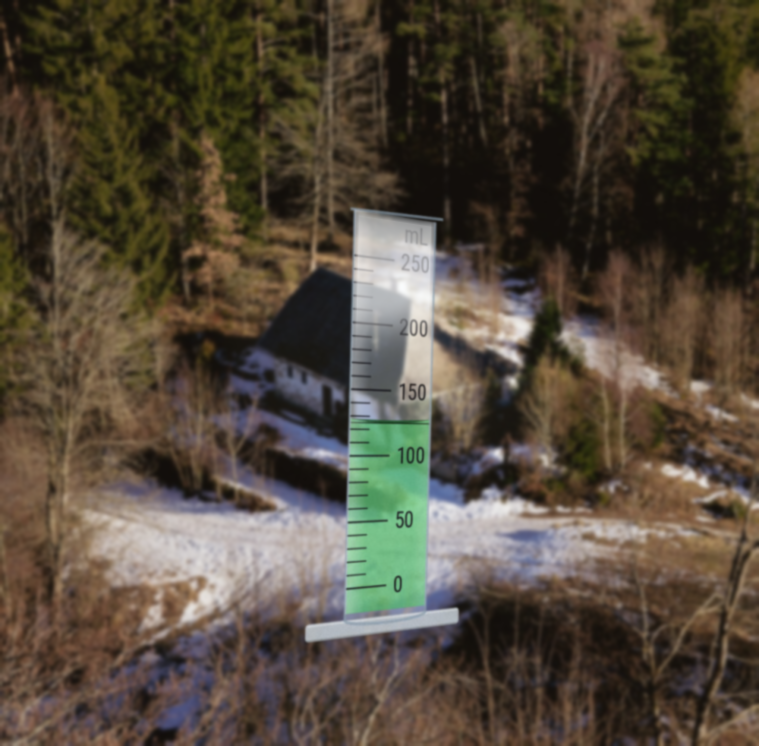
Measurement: 125
